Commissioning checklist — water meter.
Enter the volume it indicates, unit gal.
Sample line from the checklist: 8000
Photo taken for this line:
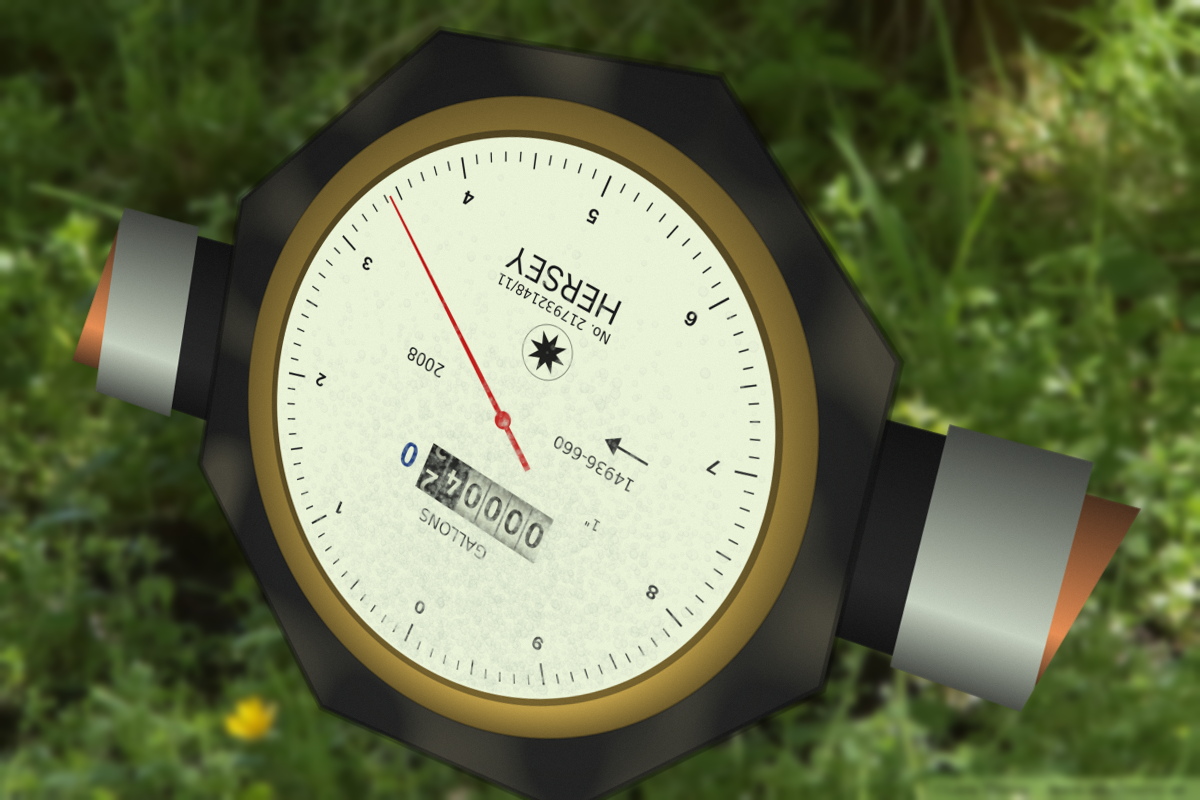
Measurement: 423.4
